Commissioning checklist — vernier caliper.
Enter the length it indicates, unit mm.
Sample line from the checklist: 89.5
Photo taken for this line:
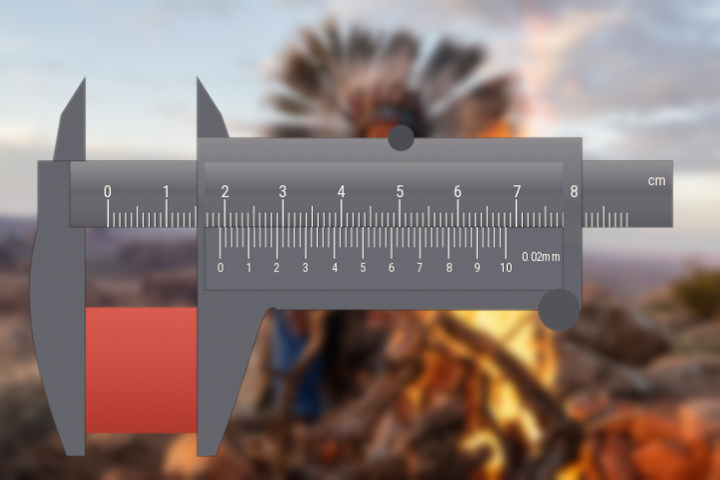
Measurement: 19.2
